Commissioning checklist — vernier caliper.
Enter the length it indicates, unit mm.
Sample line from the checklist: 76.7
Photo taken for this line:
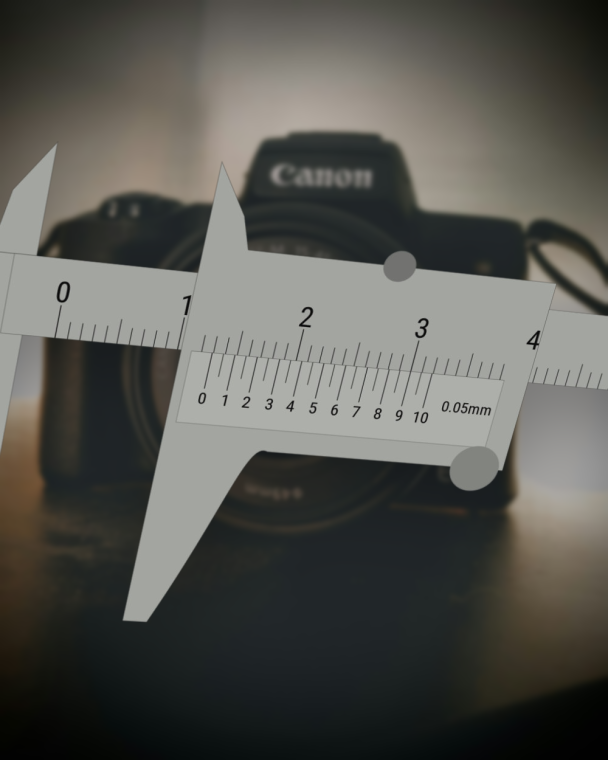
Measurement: 12.9
